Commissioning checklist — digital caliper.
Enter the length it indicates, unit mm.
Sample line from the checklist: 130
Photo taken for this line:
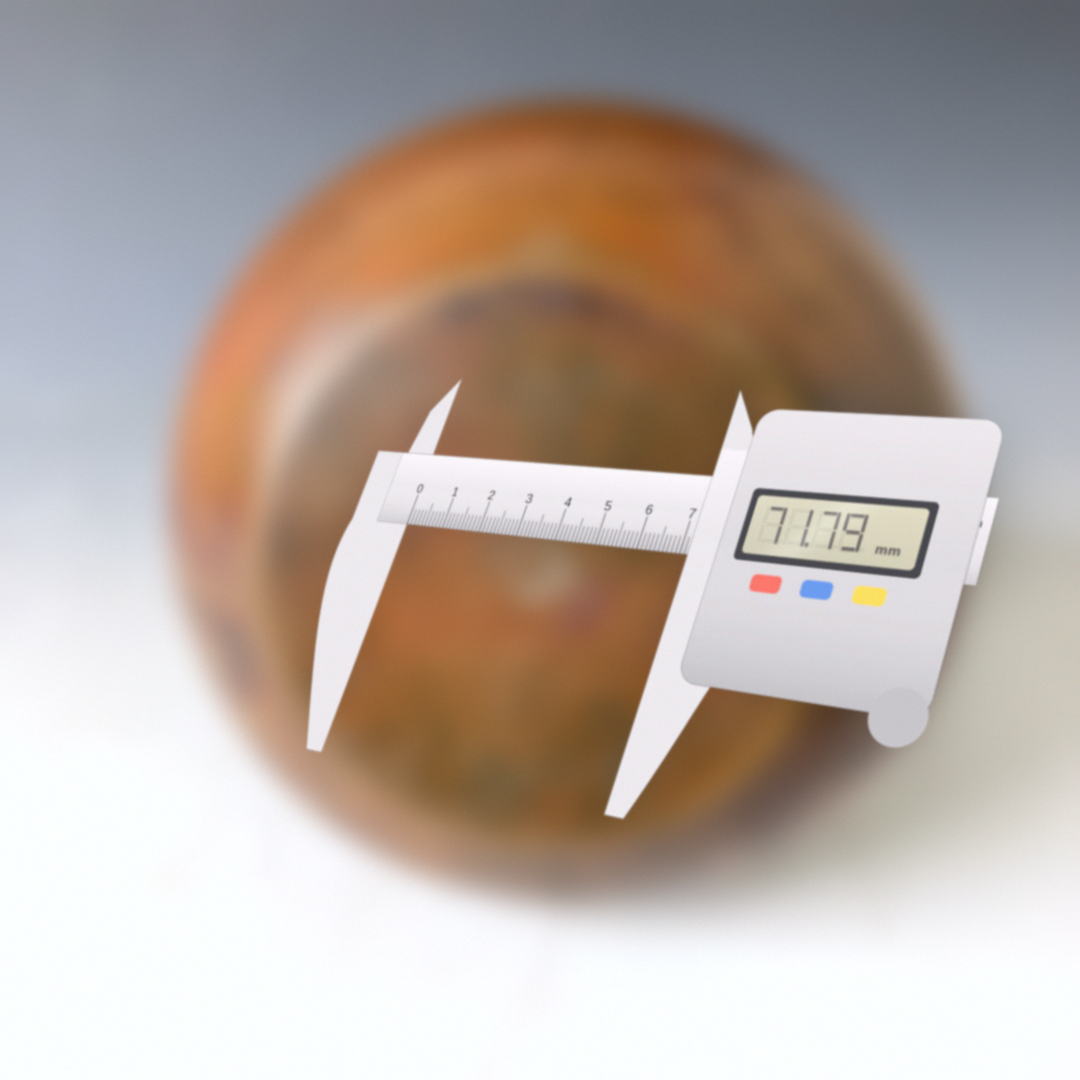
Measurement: 71.79
